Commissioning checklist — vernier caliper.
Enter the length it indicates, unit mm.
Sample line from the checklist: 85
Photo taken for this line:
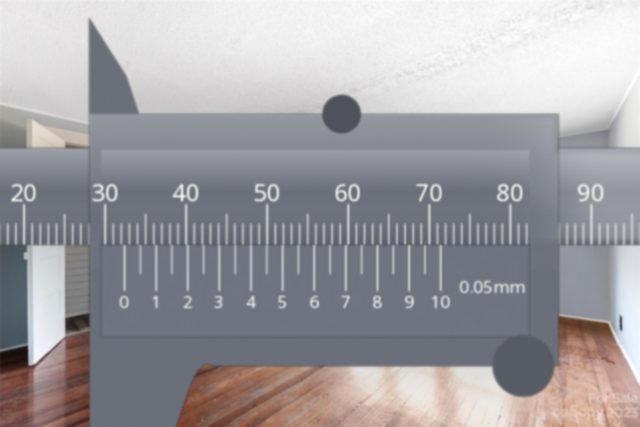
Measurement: 32.4
